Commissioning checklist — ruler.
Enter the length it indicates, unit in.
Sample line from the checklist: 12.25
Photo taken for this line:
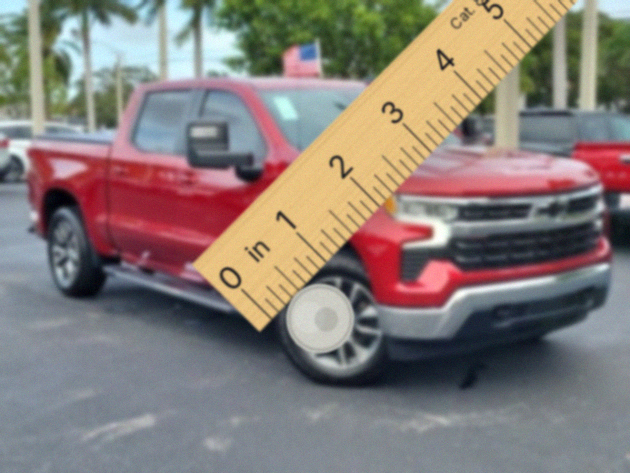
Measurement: 0.875
